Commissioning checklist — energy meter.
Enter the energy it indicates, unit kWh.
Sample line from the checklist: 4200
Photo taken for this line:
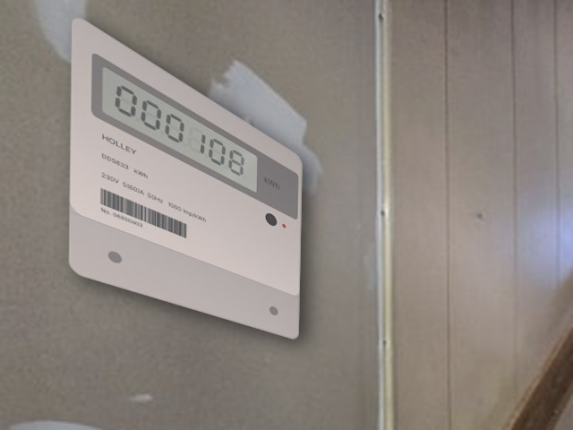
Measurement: 108
